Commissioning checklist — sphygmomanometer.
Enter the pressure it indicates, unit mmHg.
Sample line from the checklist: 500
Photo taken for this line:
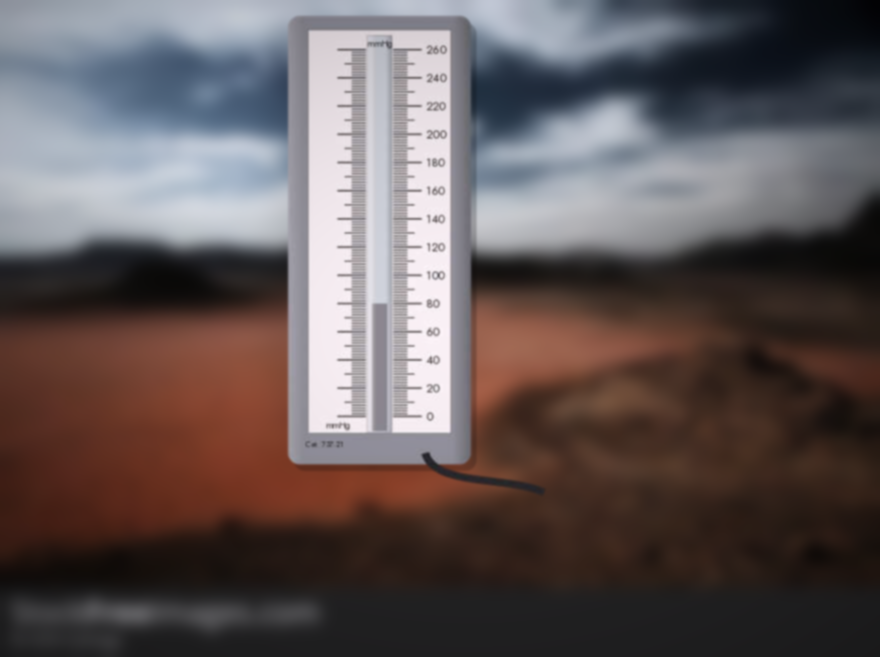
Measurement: 80
